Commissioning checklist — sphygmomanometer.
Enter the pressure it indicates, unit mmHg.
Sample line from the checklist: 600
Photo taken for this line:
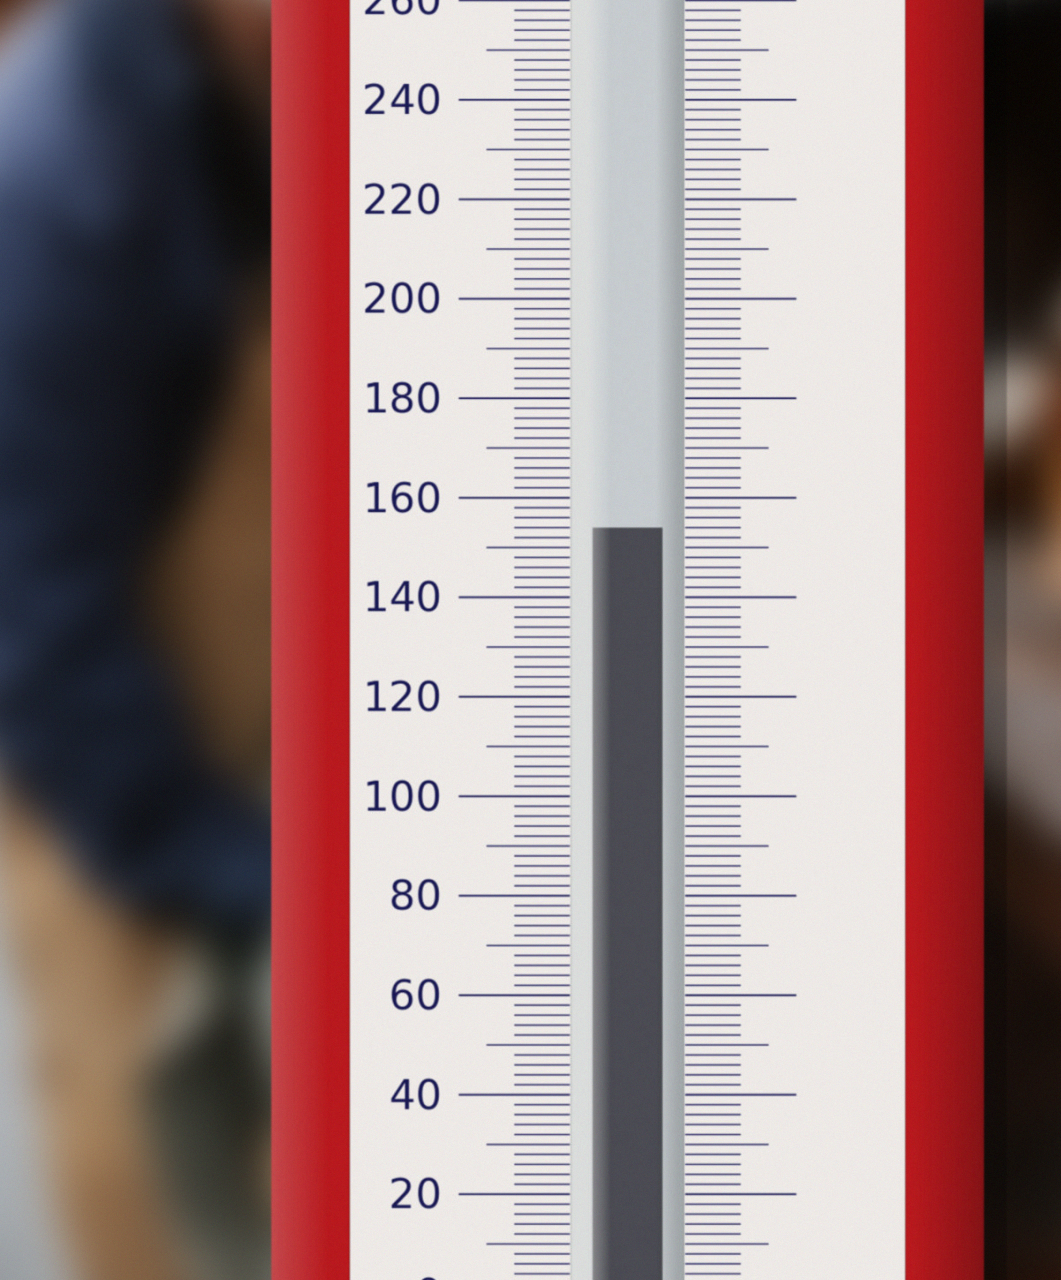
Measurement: 154
